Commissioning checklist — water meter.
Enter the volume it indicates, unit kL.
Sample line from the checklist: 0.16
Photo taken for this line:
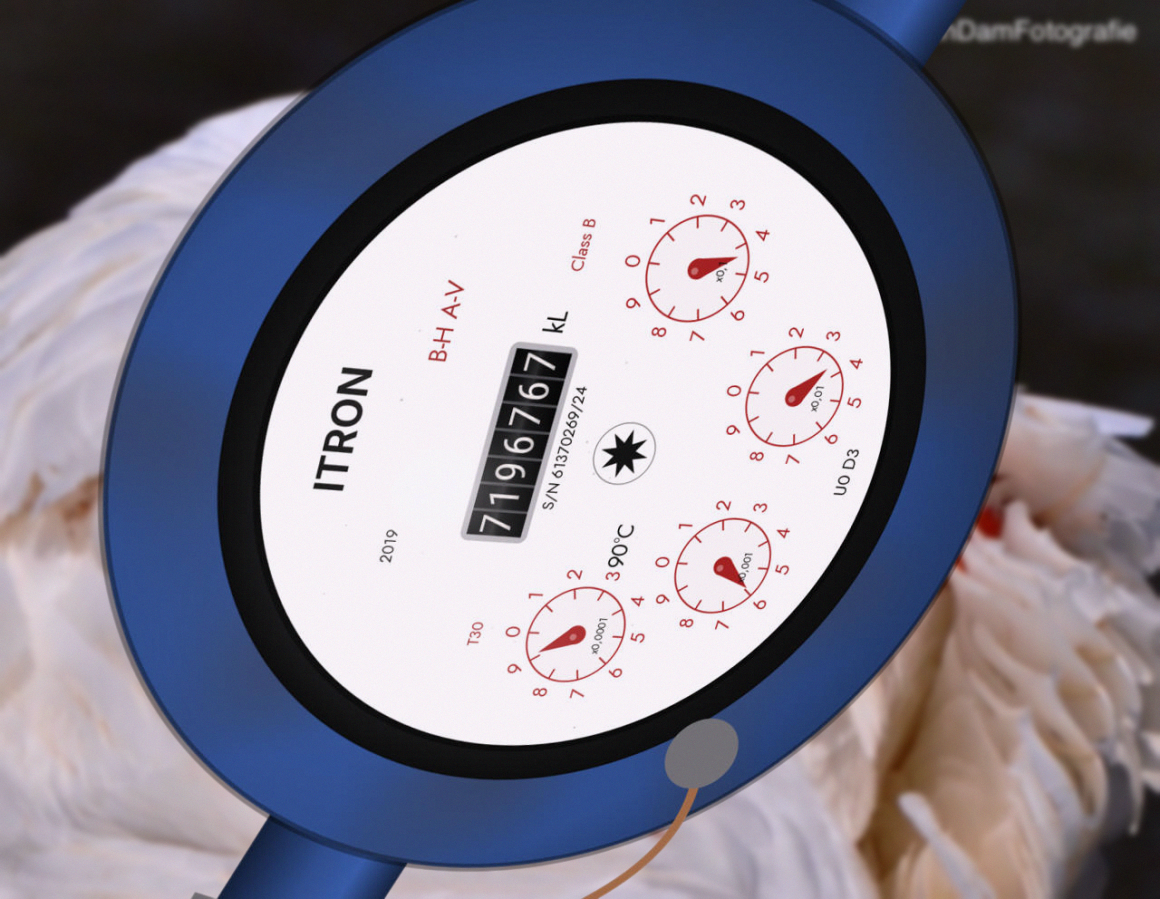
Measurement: 7196767.4359
